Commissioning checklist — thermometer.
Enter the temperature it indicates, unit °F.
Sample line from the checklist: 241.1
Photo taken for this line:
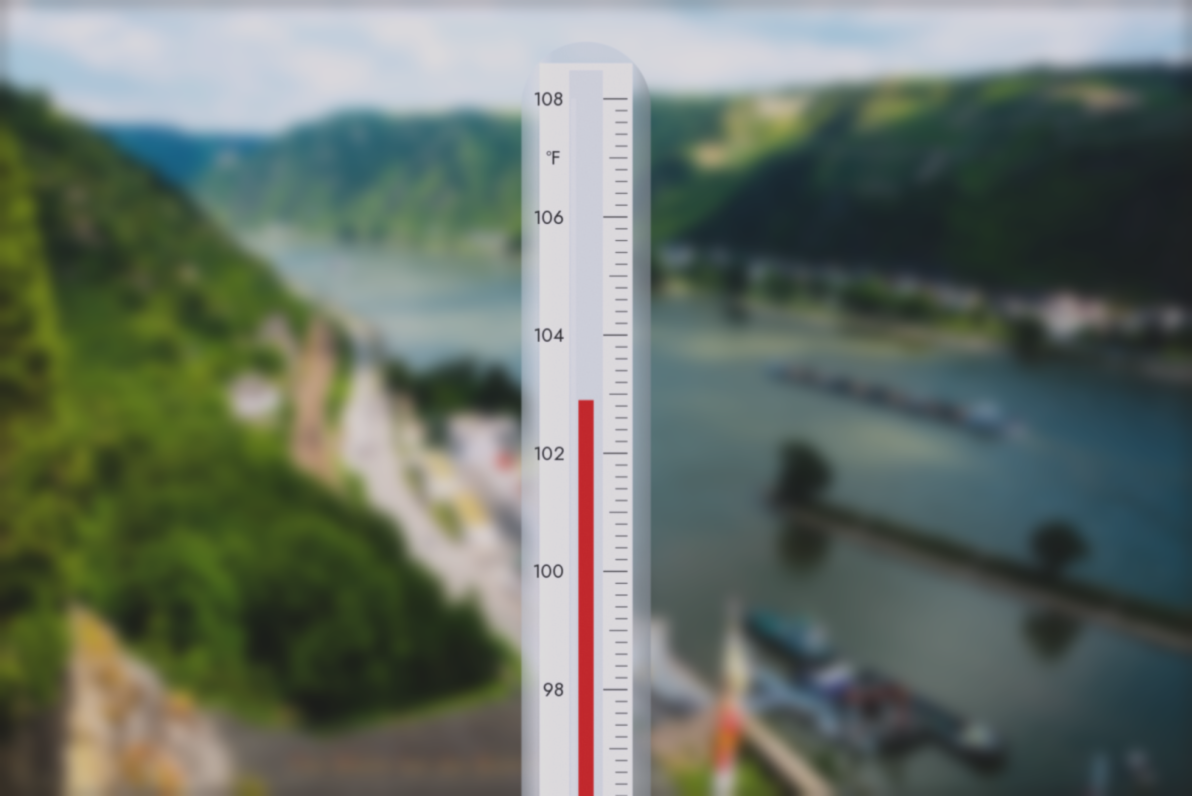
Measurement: 102.9
